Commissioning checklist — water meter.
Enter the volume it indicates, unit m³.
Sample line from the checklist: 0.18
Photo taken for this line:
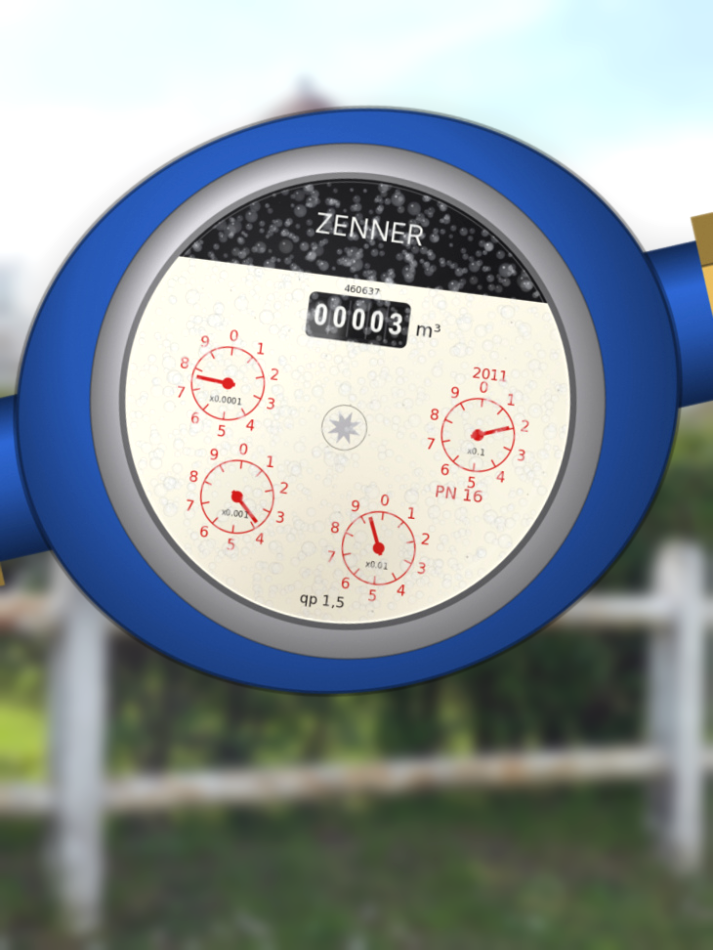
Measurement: 3.1937
